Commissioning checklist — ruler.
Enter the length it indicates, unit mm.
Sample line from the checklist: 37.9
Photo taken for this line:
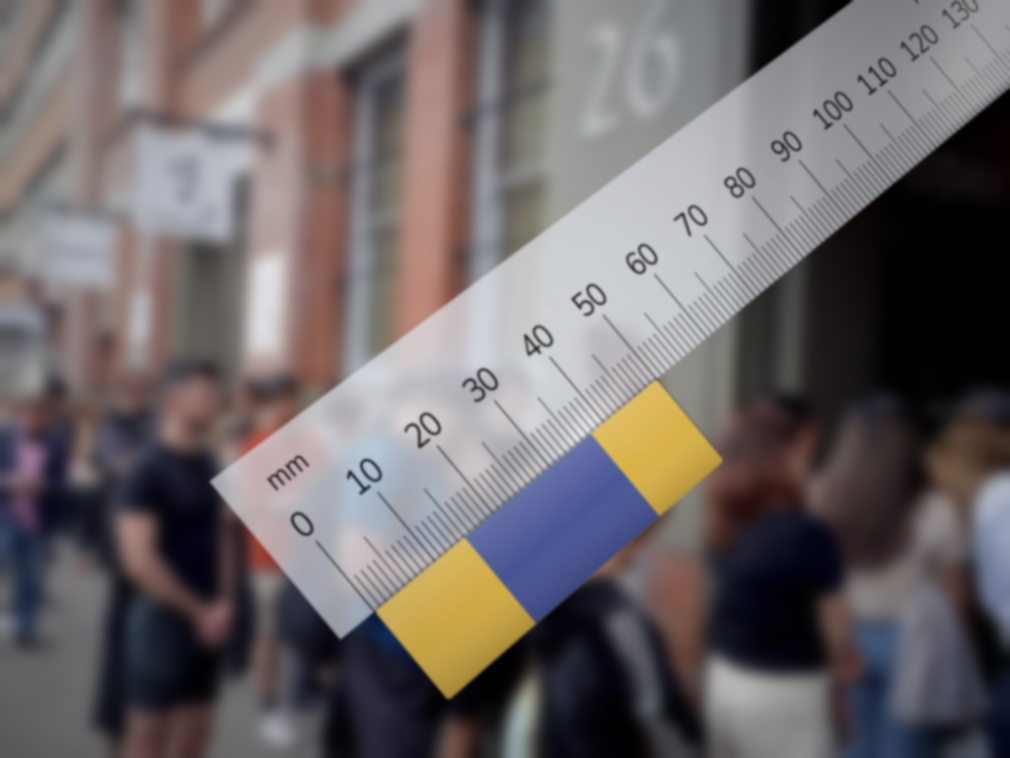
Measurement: 50
